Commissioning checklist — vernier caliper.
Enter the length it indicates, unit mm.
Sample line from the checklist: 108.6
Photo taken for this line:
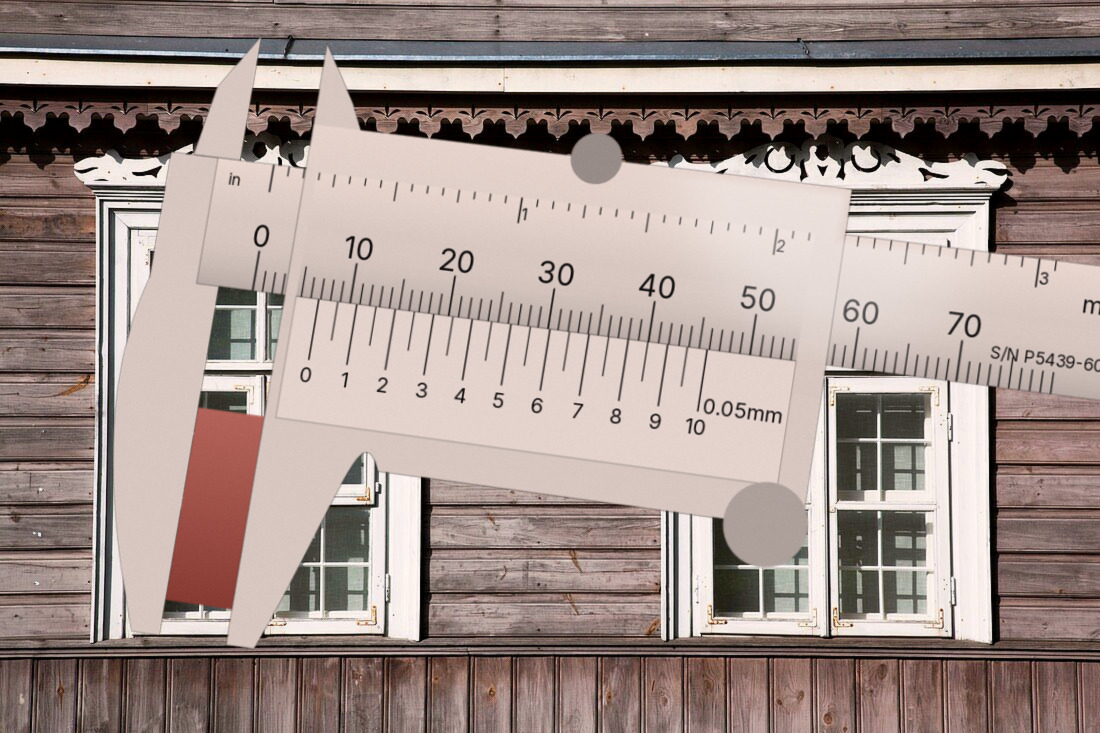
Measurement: 6.8
